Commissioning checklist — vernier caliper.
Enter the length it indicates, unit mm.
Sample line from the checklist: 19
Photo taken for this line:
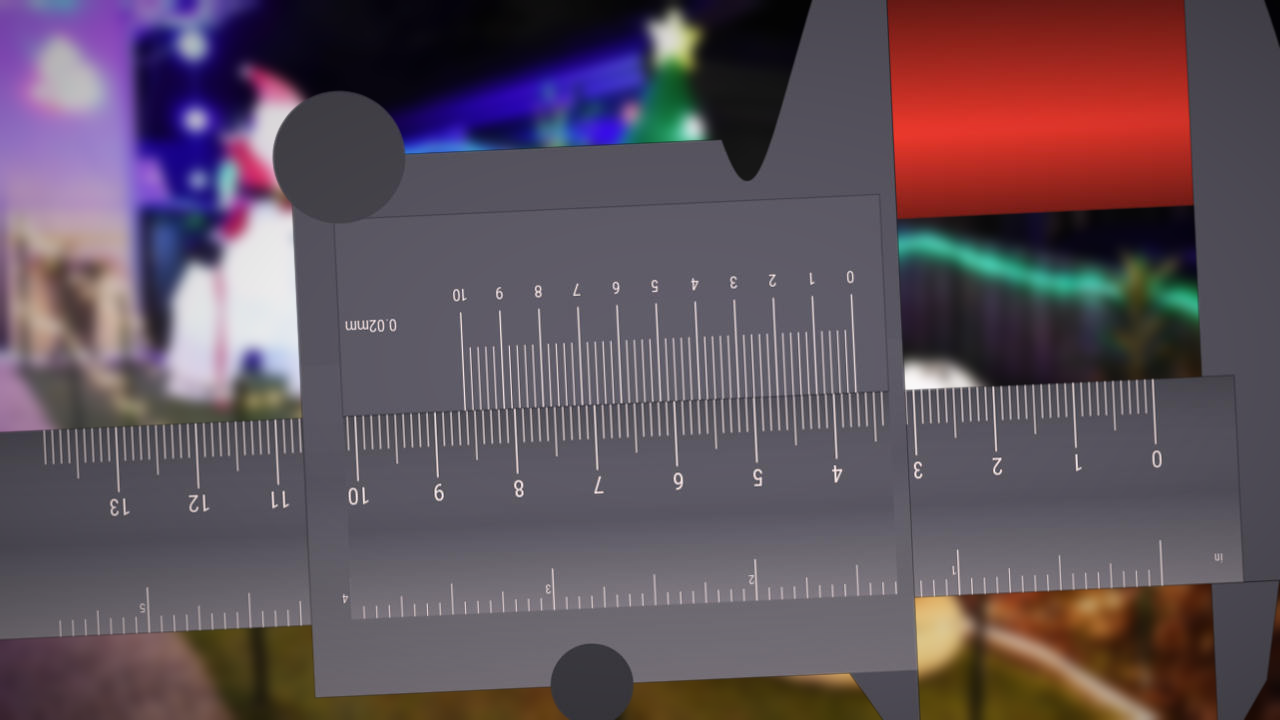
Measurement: 37.2
